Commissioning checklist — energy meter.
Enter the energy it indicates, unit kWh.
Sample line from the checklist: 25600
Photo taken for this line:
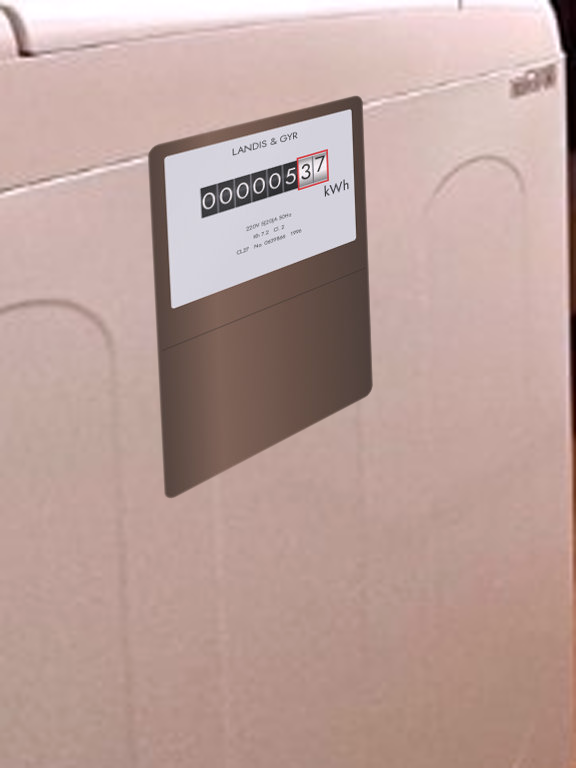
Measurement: 5.37
